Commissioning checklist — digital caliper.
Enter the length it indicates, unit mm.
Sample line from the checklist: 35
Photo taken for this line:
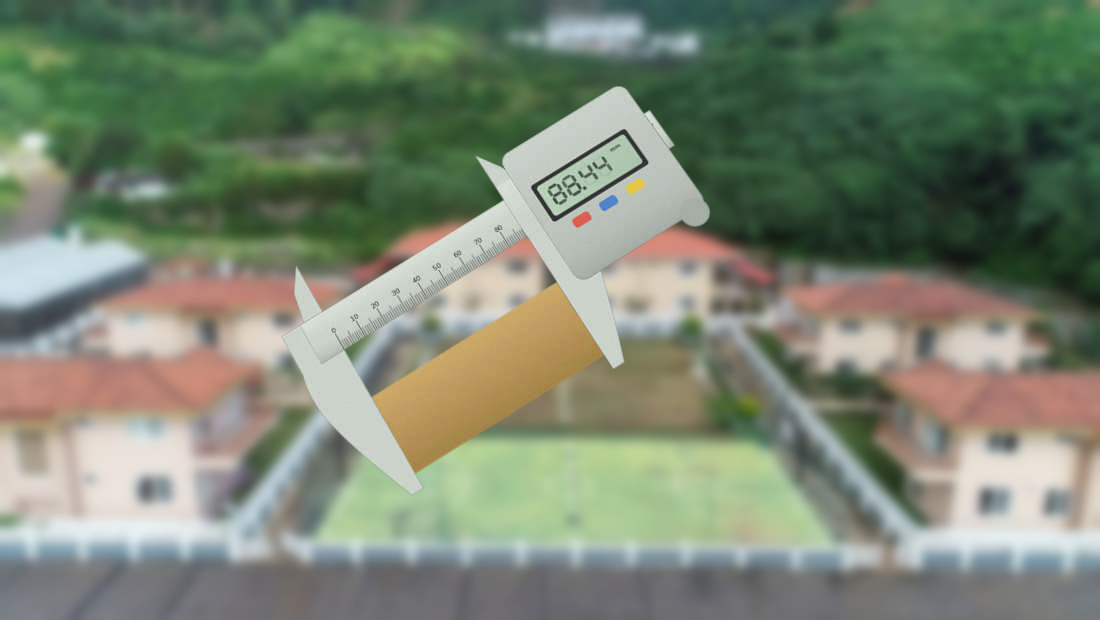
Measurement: 88.44
